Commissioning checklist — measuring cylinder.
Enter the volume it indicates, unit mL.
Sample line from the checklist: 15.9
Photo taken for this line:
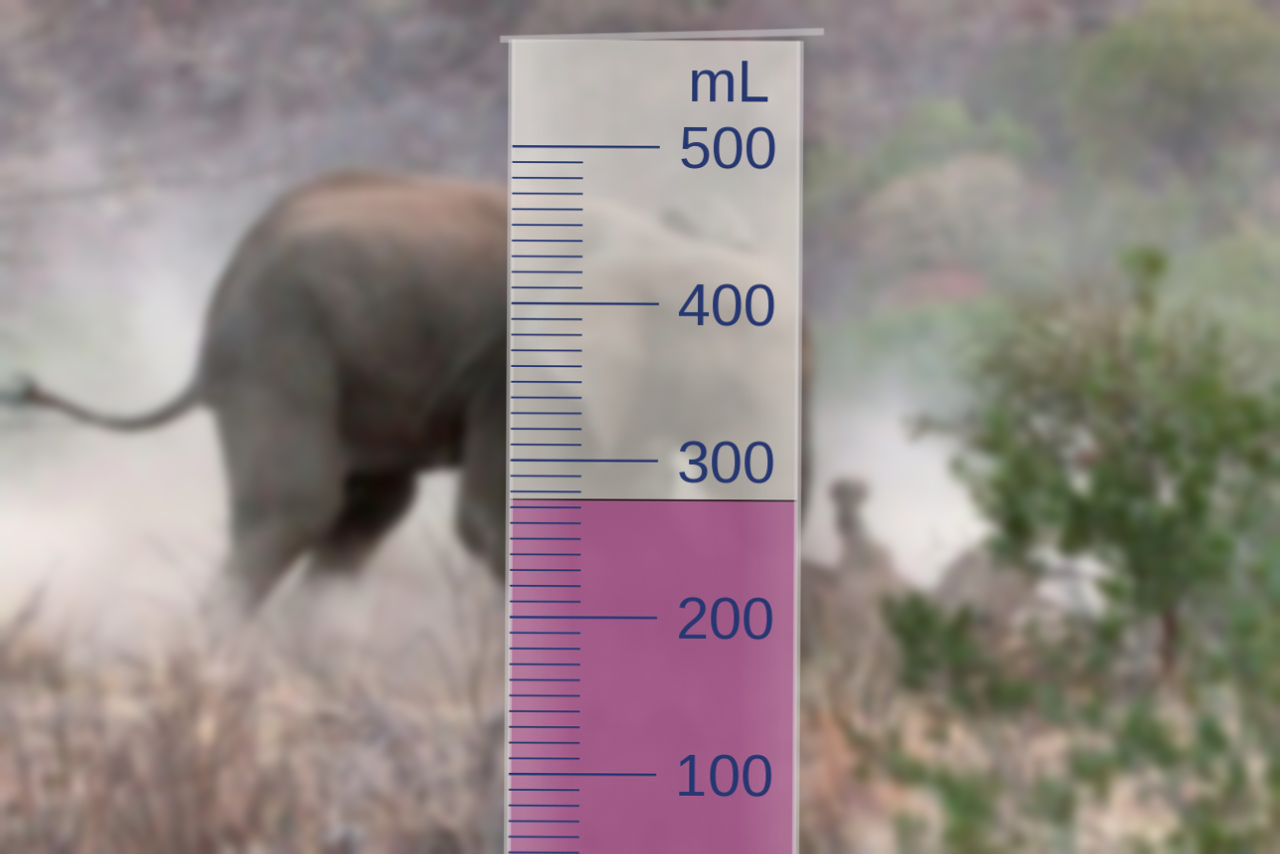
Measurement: 275
